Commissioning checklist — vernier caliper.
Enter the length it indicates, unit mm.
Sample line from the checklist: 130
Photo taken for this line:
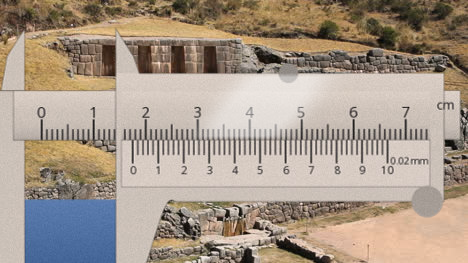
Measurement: 17.5
